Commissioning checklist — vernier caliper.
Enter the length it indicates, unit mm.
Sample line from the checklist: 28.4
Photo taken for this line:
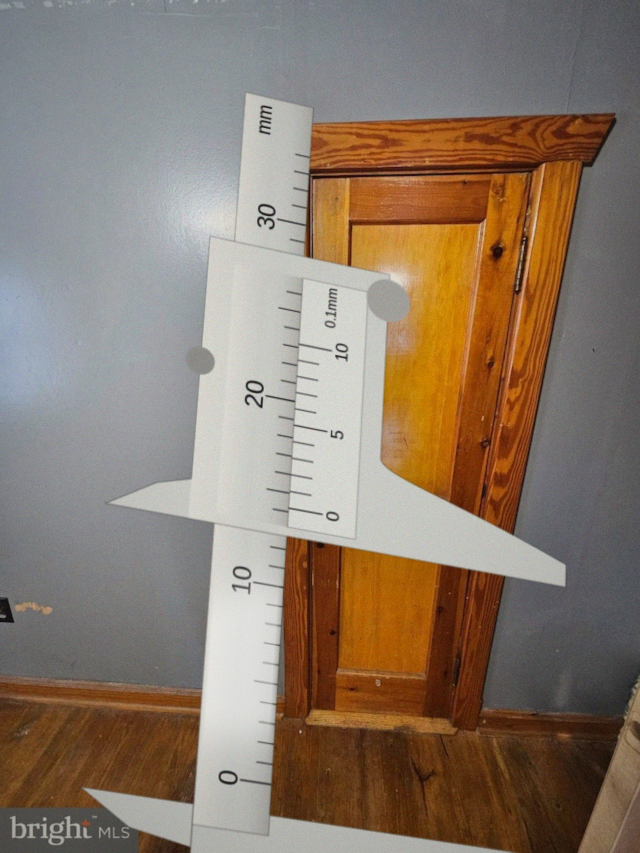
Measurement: 14.2
